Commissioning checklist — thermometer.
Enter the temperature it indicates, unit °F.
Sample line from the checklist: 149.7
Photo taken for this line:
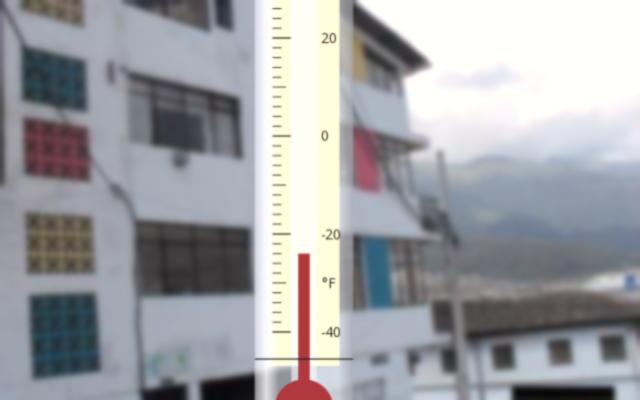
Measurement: -24
